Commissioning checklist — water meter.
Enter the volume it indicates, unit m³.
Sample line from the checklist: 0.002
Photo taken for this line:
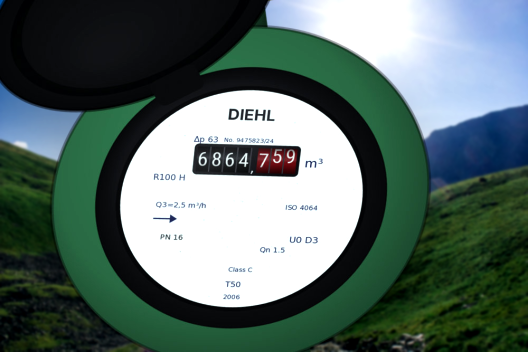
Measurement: 6864.759
